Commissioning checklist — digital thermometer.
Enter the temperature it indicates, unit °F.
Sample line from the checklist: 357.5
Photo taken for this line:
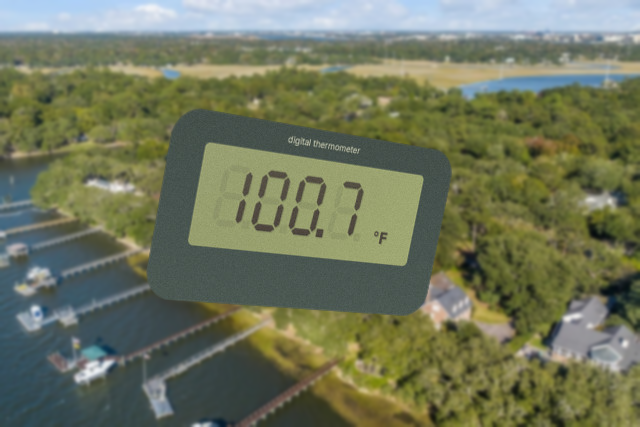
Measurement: 100.7
